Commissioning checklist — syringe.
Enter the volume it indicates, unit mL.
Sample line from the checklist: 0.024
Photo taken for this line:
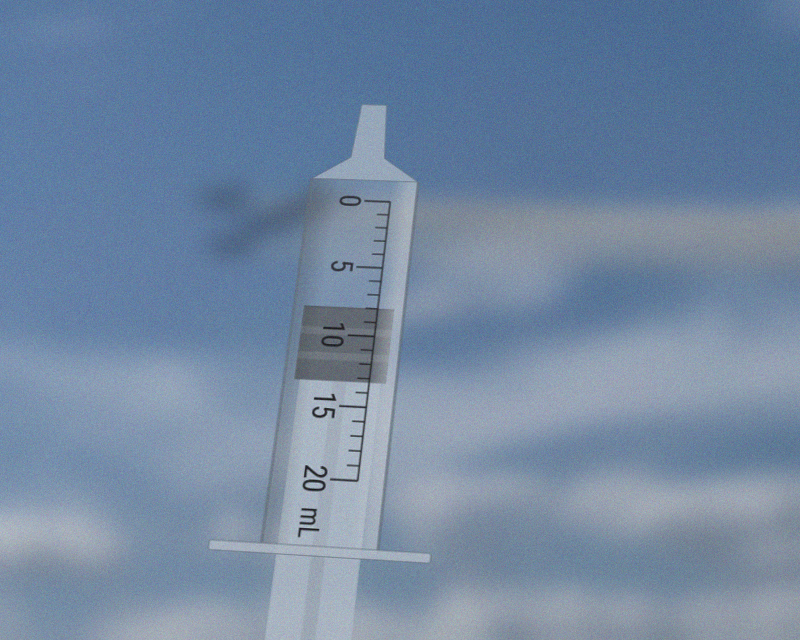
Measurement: 8
